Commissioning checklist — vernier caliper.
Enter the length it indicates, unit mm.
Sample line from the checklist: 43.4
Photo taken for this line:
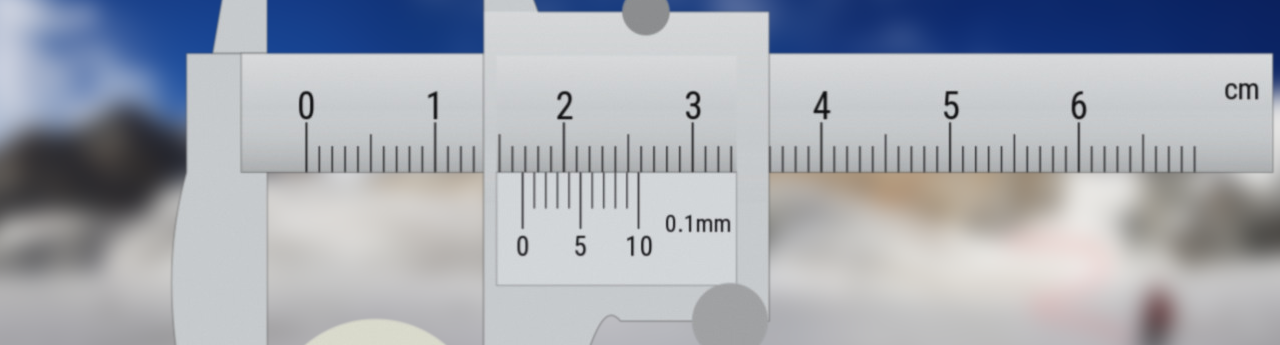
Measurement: 16.8
